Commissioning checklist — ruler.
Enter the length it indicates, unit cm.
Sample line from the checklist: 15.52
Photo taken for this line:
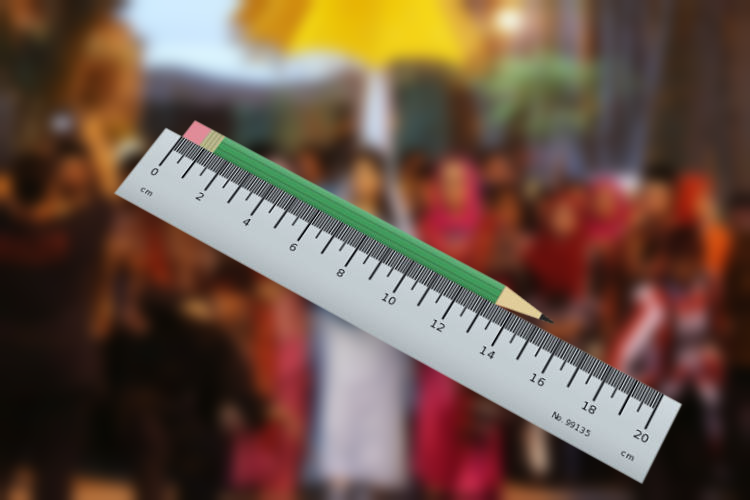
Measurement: 15.5
